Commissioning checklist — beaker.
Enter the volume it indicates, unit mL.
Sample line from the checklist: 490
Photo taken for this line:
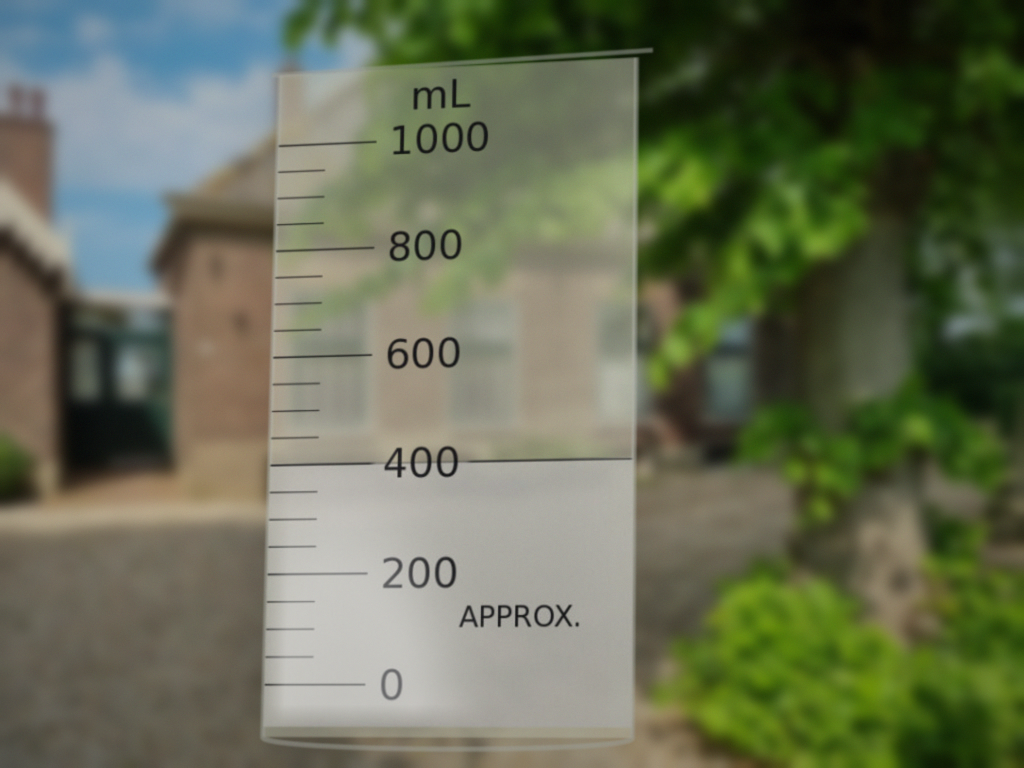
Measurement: 400
